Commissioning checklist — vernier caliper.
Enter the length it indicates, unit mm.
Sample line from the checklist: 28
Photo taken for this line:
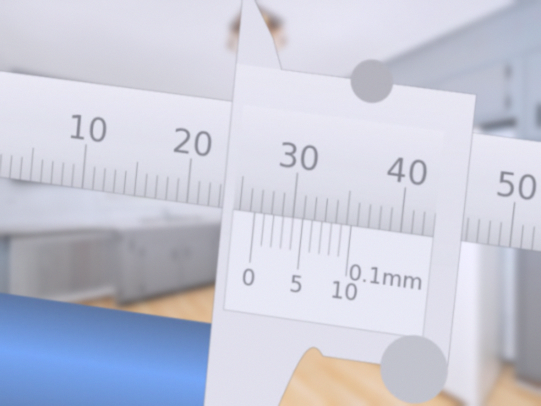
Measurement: 26.4
